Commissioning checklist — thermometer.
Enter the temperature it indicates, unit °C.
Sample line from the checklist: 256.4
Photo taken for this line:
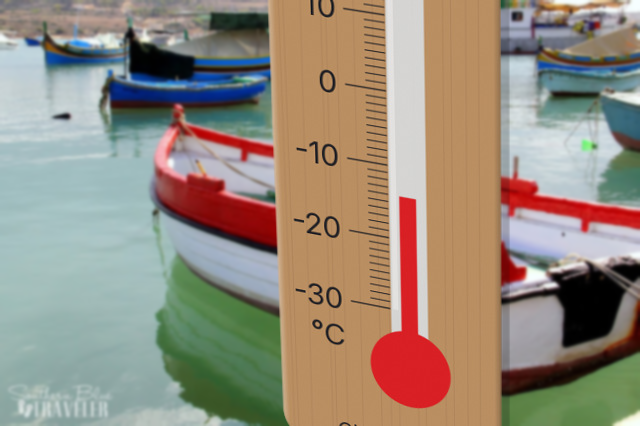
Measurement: -14
